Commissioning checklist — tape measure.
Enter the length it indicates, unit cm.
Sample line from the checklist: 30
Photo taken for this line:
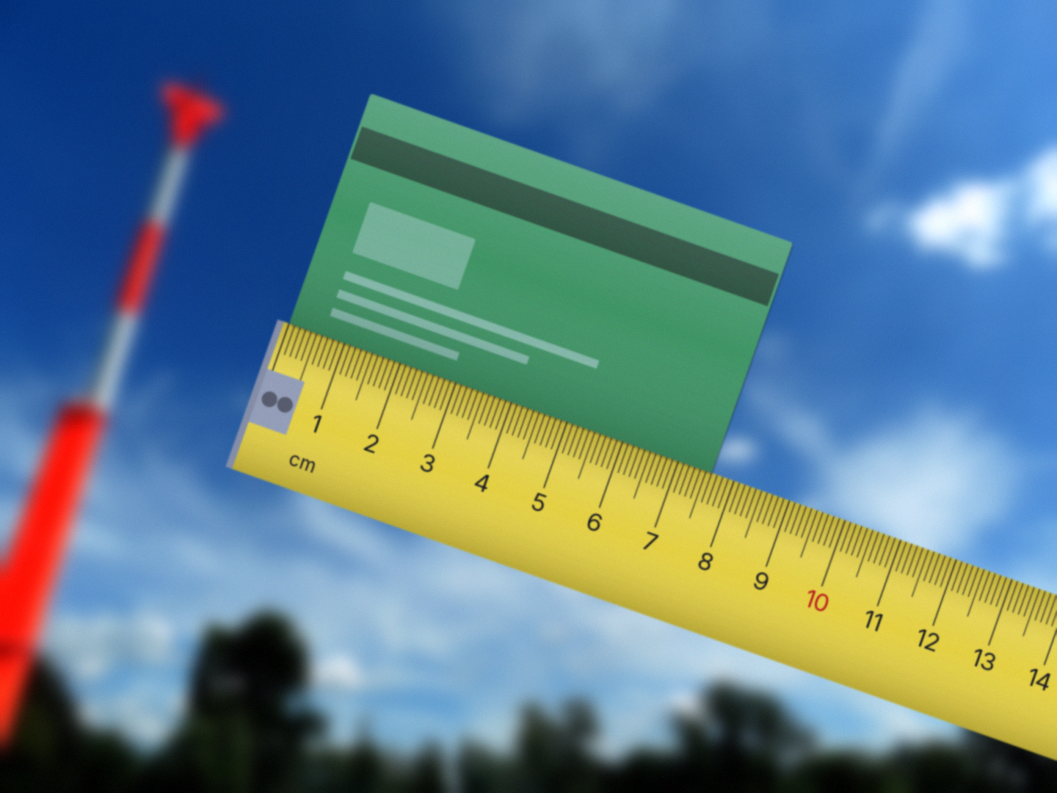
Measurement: 7.6
